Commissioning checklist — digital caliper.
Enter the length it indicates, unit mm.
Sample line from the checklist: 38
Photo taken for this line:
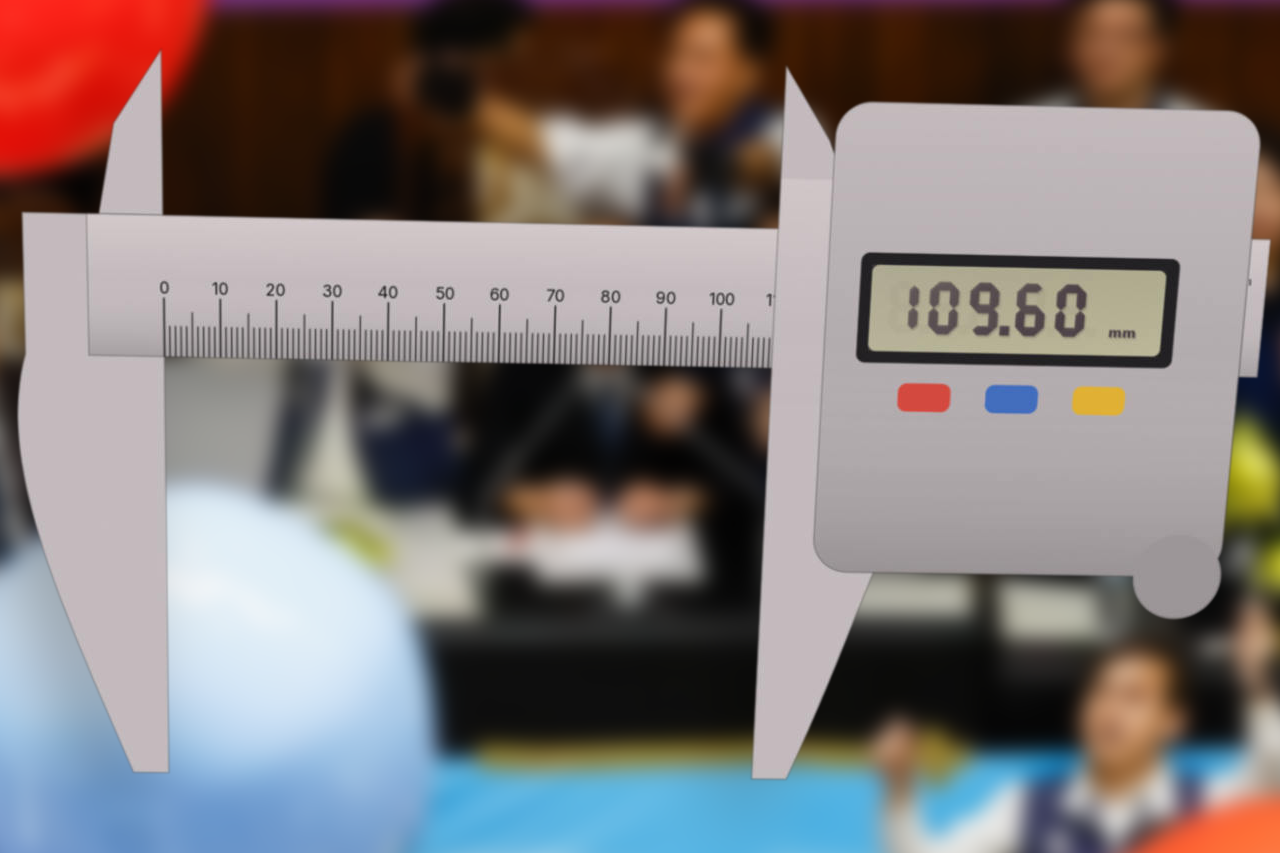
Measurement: 109.60
